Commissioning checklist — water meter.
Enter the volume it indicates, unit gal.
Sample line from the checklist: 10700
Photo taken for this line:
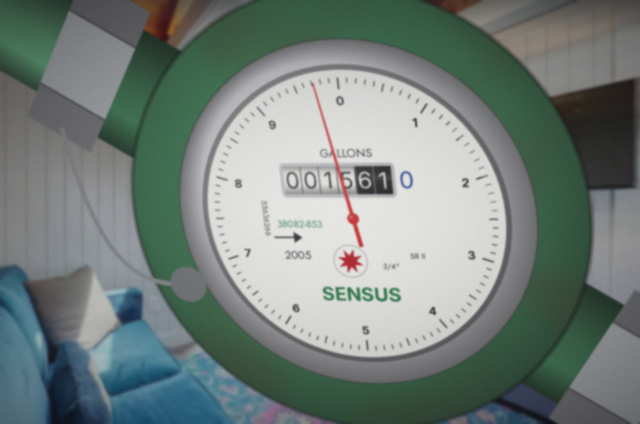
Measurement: 15609.7
